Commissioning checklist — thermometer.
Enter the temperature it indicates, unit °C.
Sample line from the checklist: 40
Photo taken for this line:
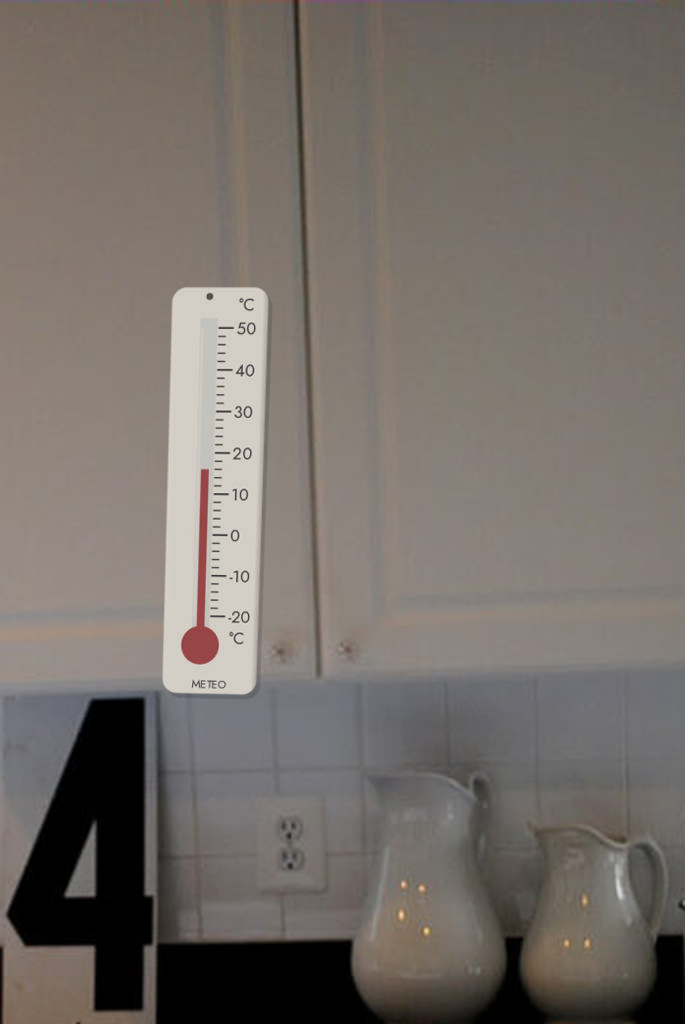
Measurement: 16
